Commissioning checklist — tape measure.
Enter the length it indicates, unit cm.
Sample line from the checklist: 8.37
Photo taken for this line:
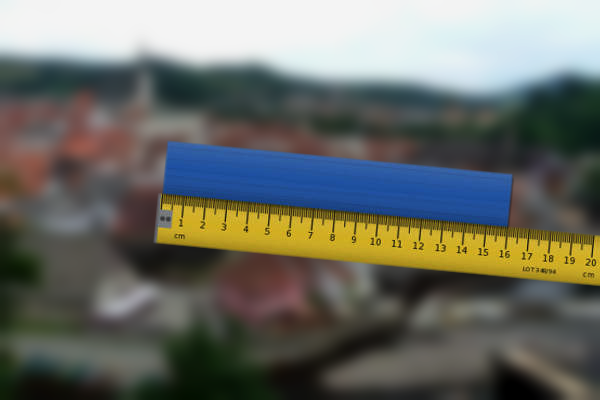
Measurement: 16
